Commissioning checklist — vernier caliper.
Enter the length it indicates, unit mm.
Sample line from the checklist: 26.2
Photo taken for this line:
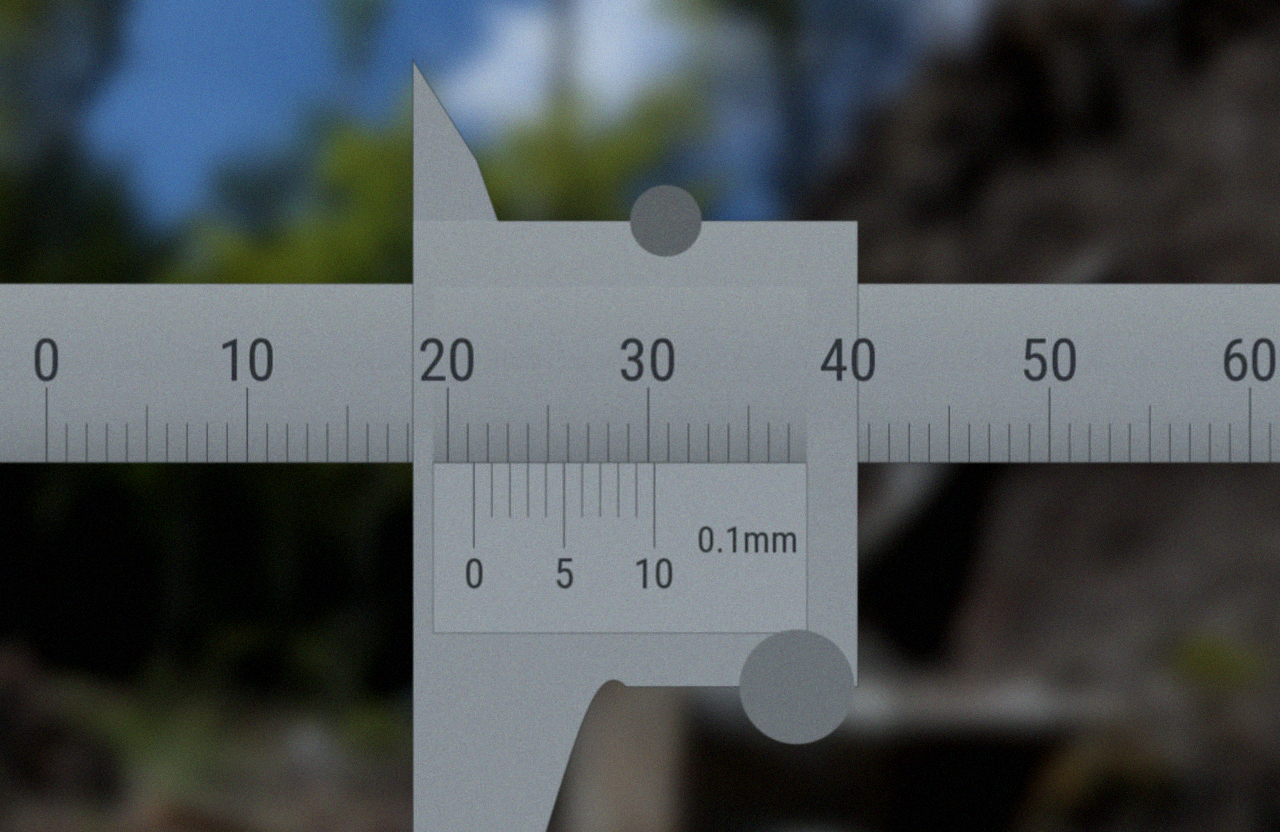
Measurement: 21.3
